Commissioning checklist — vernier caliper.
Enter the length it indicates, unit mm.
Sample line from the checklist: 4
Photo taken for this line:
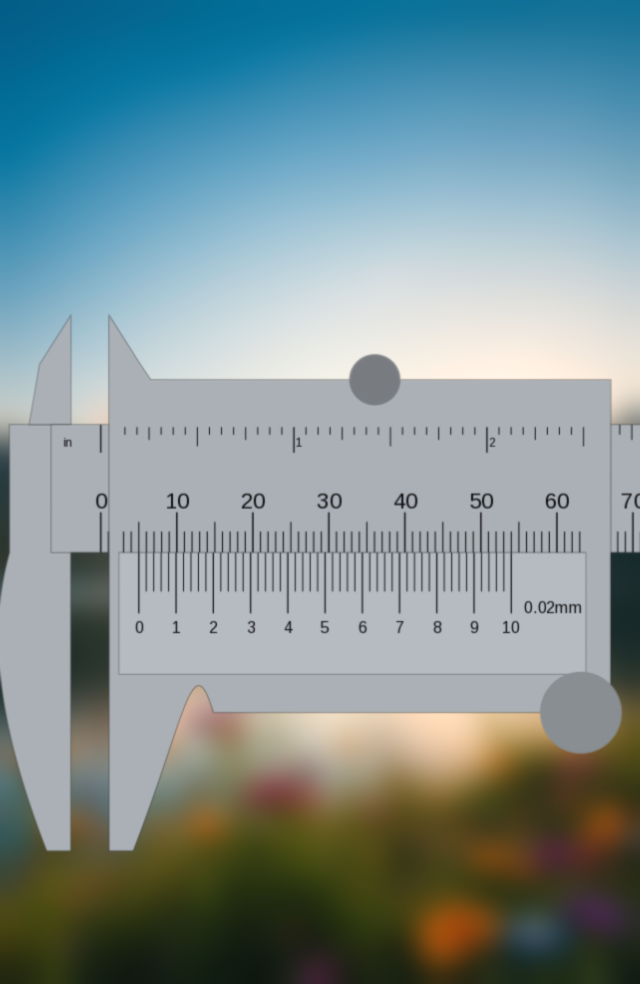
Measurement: 5.0
